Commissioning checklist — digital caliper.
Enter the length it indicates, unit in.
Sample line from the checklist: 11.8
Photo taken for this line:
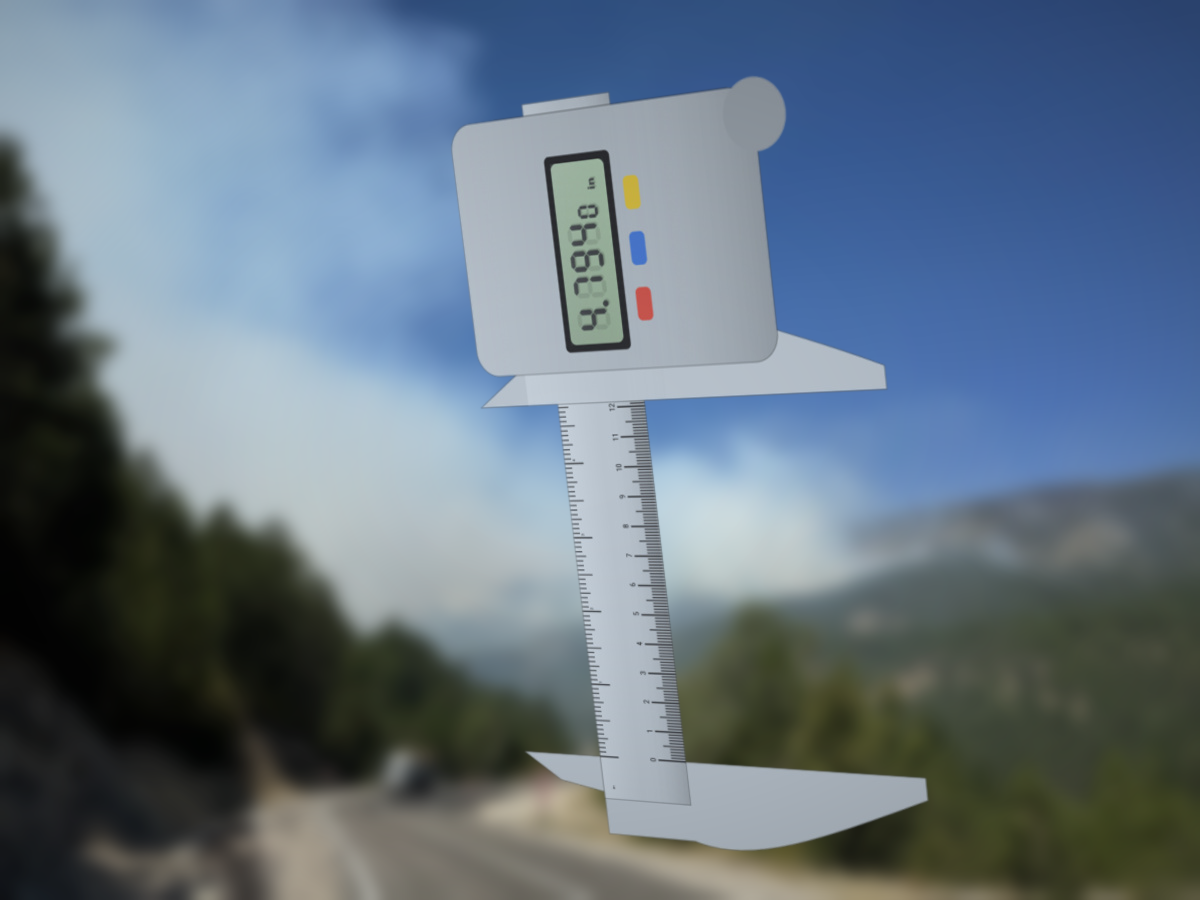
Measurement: 4.7940
